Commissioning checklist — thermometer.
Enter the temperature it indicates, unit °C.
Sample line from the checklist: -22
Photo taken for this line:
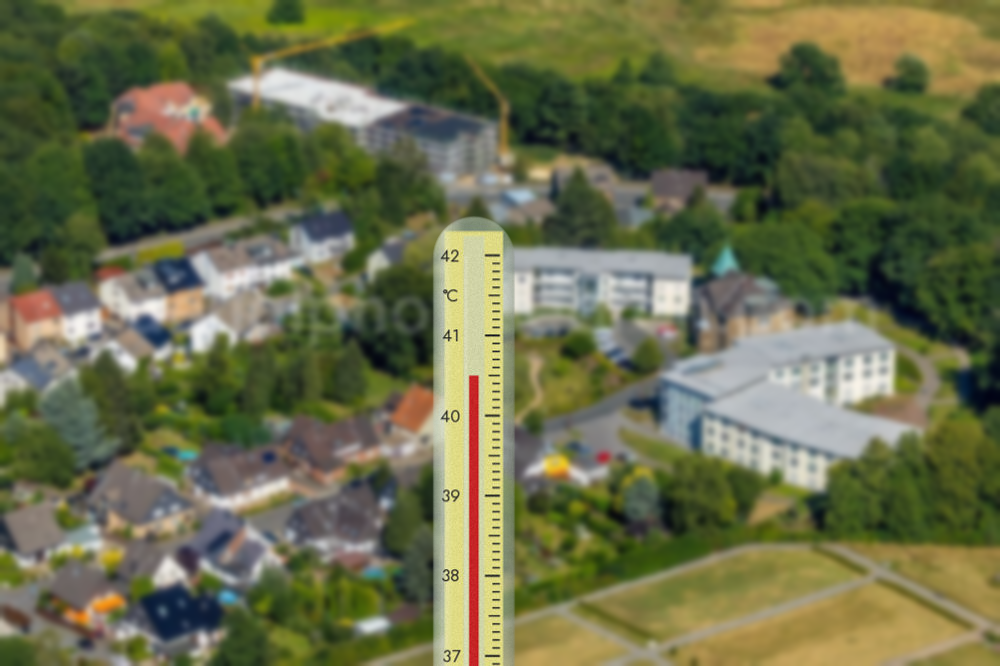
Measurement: 40.5
